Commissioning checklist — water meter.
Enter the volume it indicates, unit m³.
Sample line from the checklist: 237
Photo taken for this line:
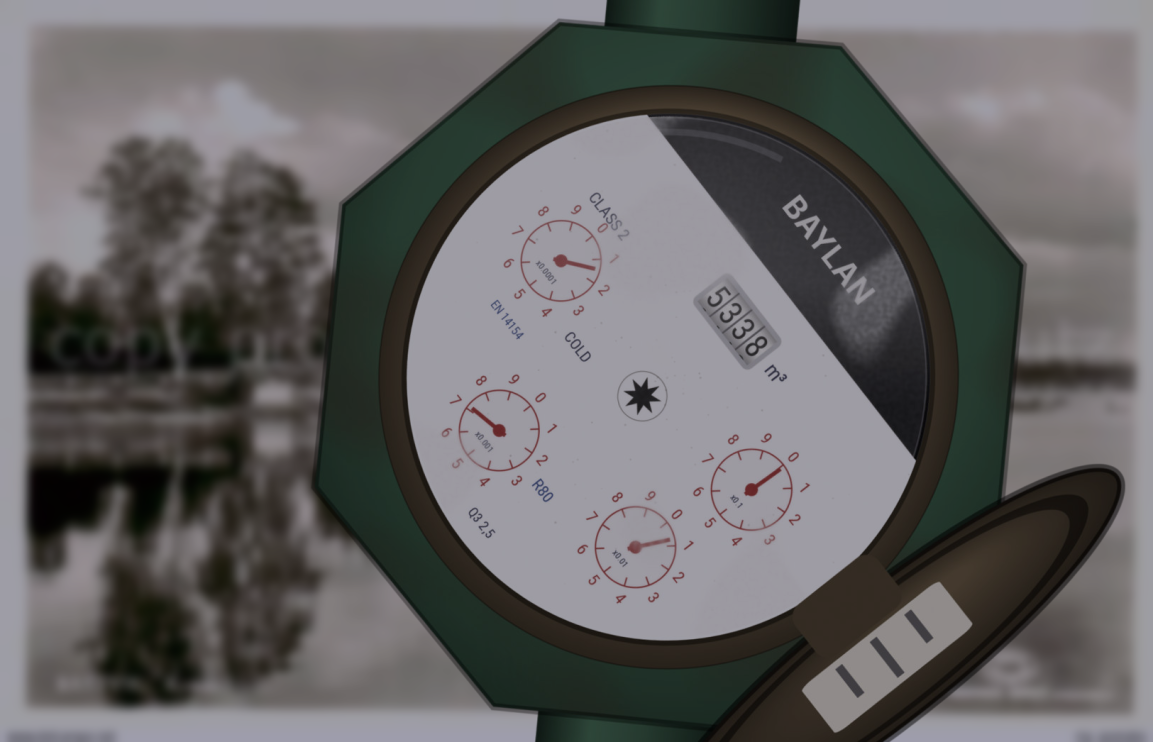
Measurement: 5338.0071
